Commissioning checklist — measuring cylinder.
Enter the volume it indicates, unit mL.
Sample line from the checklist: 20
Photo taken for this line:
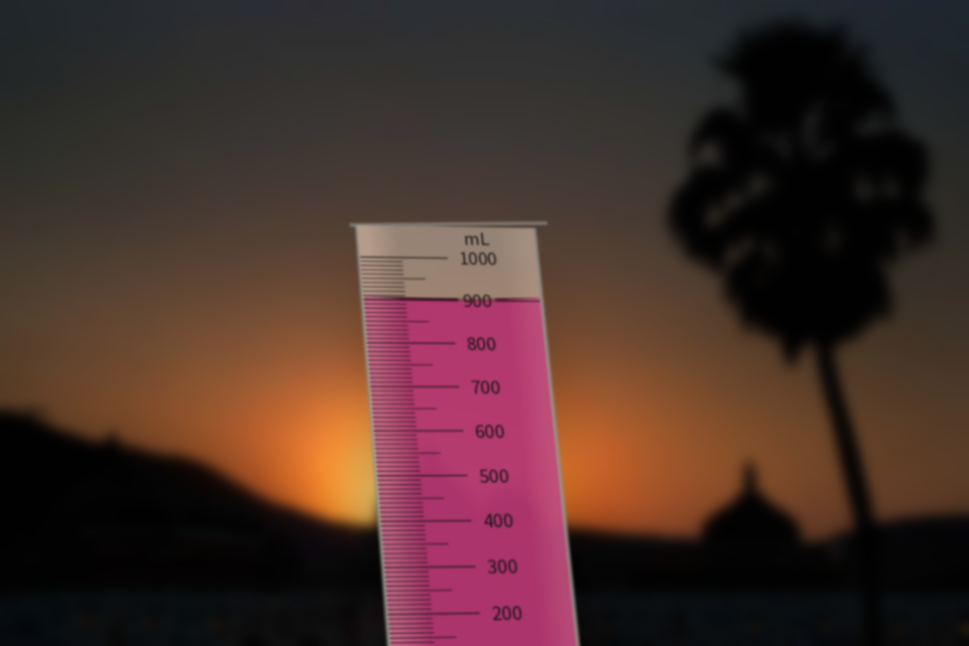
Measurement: 900
